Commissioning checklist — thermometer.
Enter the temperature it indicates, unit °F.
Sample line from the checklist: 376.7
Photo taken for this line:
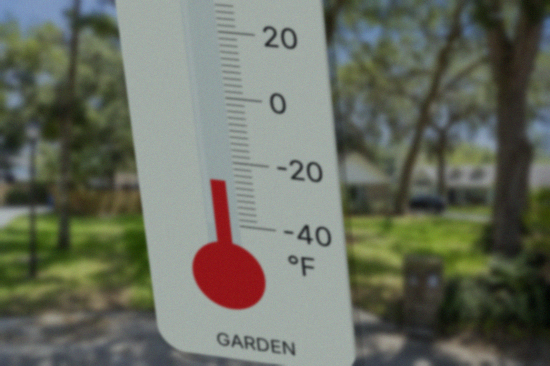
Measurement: -26
